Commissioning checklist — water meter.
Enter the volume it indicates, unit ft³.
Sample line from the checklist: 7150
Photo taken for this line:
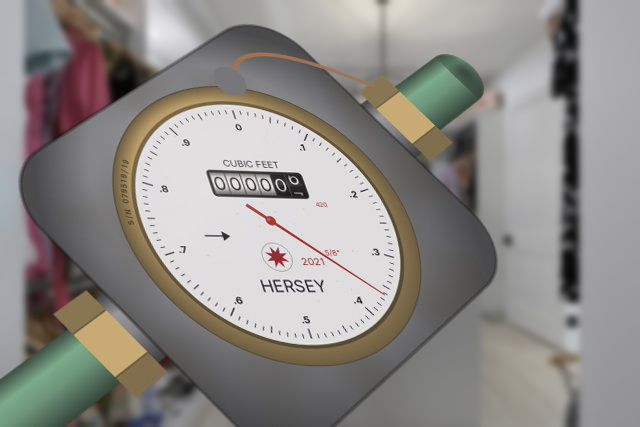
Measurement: 6.36
